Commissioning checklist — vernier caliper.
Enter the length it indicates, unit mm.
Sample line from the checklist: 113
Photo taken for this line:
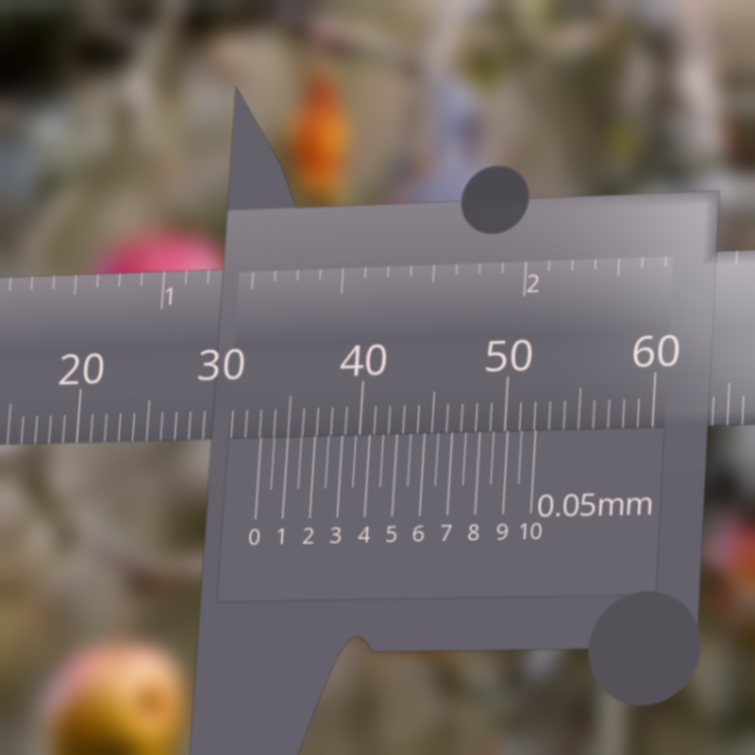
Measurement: 33.1
